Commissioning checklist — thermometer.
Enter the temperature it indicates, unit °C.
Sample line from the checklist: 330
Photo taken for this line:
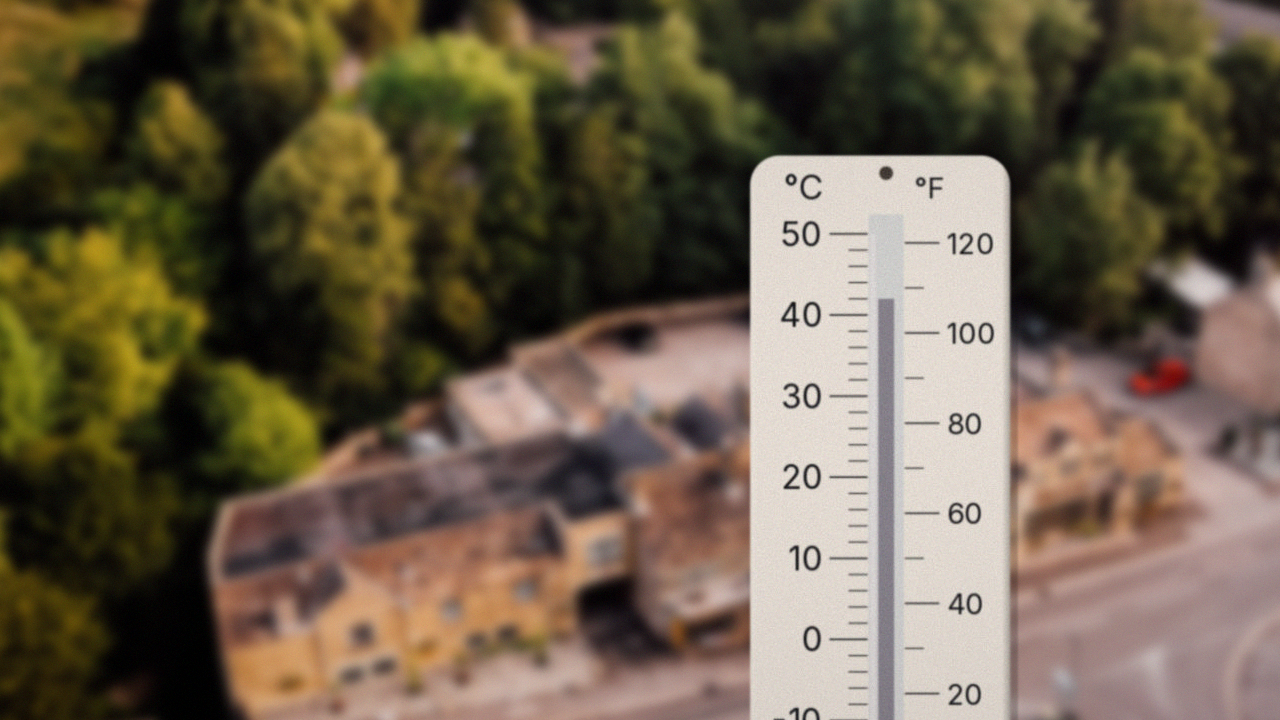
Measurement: 42
